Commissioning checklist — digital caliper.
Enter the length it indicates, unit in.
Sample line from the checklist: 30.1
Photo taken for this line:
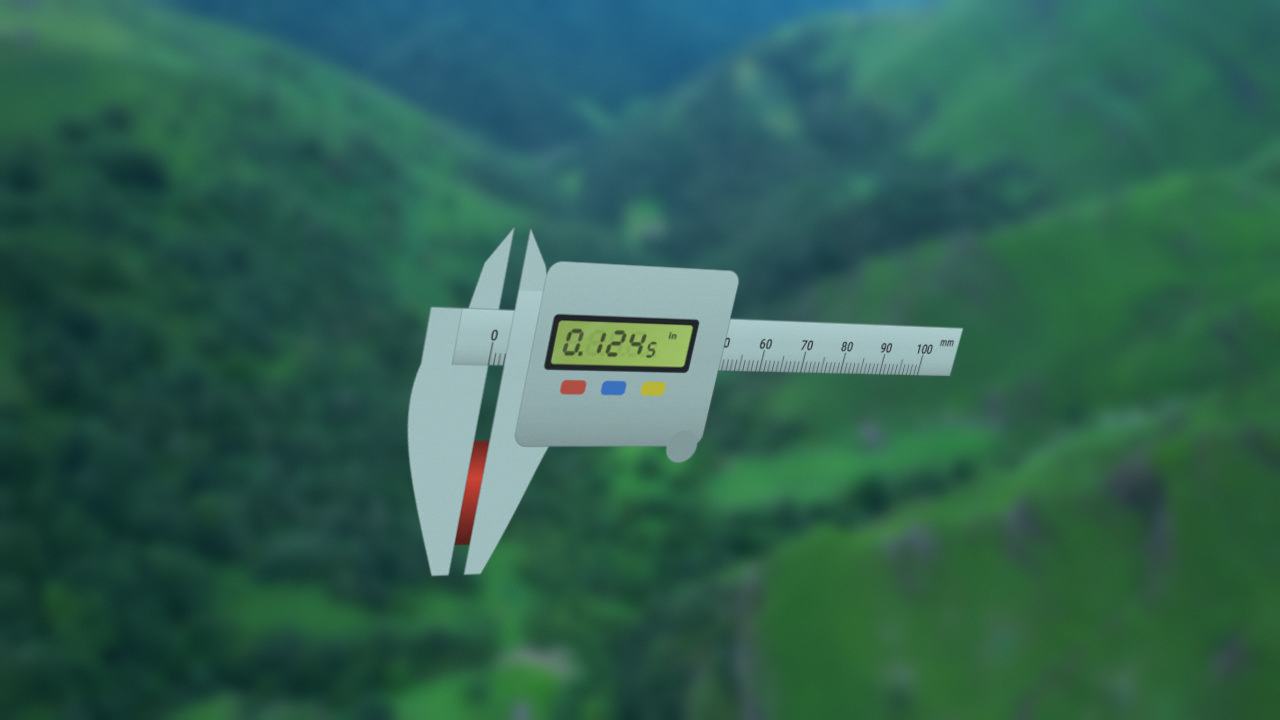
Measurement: 0.1245
